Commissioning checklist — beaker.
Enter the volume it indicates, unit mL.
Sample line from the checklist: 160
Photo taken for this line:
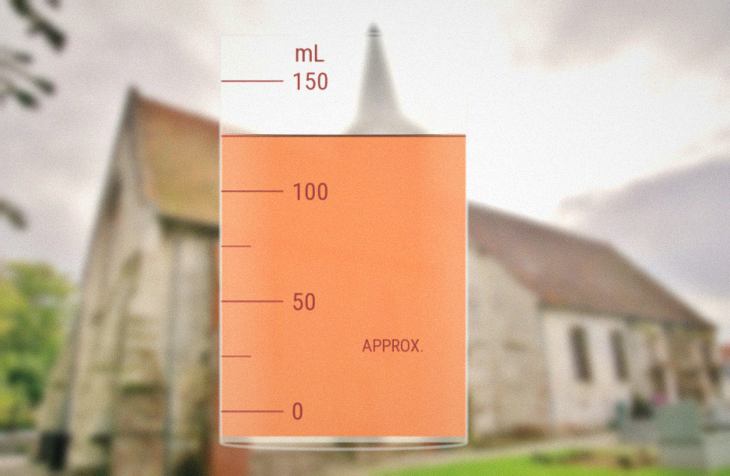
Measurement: 125
